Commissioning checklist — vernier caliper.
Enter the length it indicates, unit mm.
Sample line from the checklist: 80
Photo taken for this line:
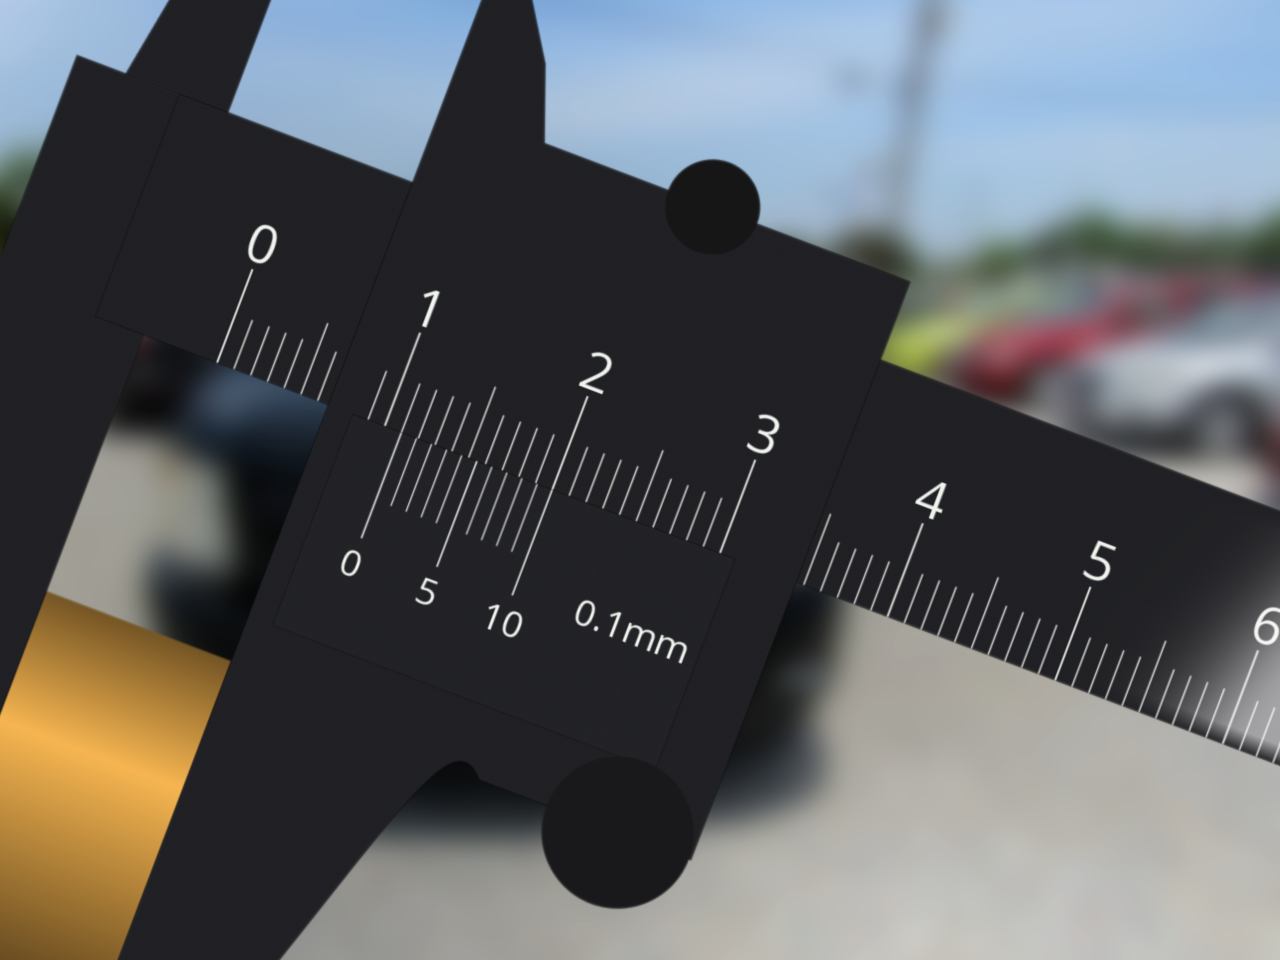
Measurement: 11.0
